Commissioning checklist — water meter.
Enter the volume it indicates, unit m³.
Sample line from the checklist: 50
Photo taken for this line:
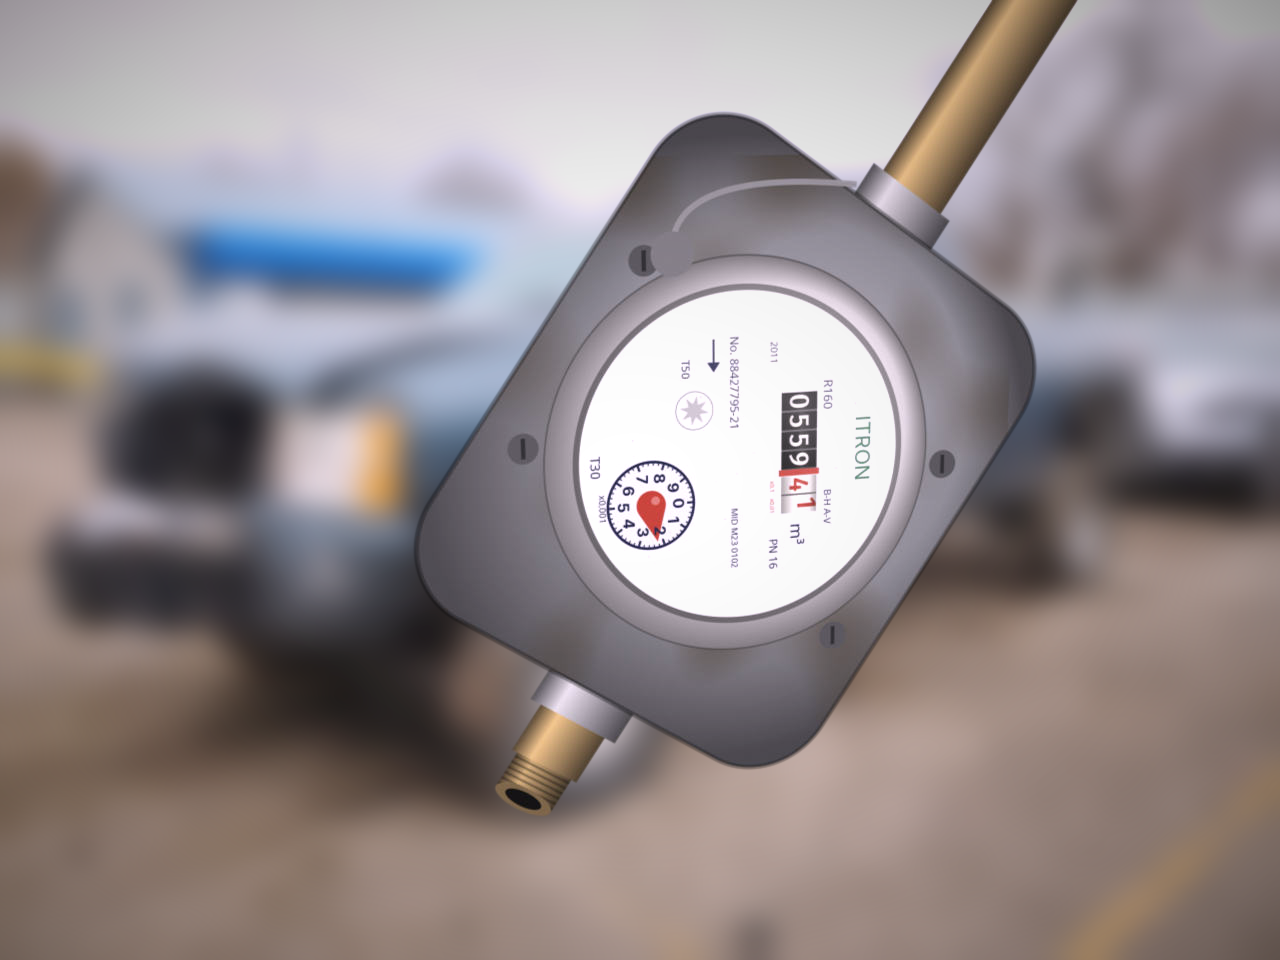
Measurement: 559.412
